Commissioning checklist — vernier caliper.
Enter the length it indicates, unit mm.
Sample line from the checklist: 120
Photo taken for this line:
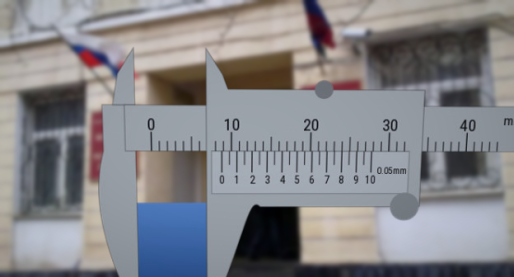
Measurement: 8.8
